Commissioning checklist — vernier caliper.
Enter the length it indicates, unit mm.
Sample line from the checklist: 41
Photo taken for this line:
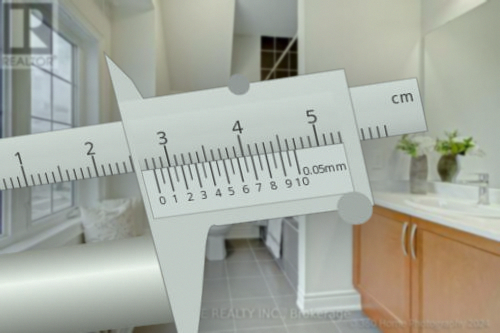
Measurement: 27.8
